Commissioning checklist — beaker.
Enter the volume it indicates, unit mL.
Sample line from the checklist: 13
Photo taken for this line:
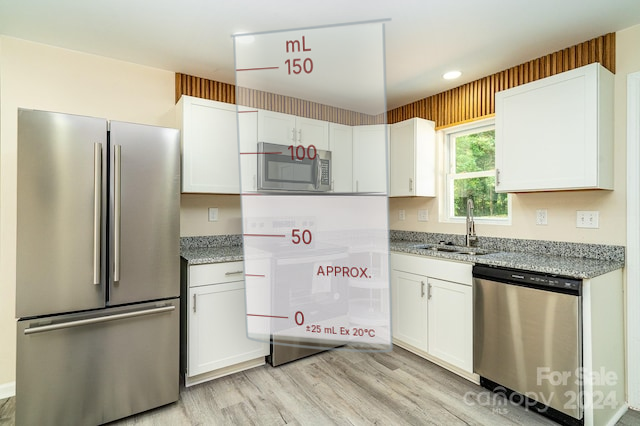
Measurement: 75
